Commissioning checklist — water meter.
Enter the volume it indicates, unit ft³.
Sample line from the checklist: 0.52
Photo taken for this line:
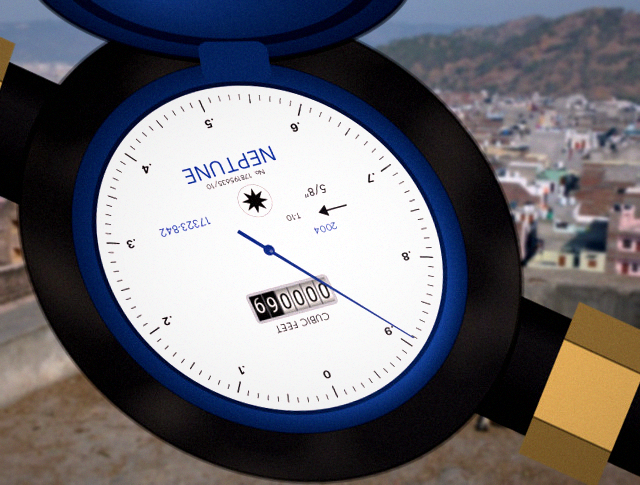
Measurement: 68.89
